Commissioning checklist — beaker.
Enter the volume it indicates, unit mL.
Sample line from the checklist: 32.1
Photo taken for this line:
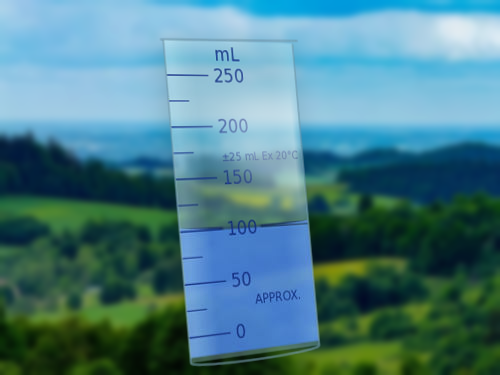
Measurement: 100
